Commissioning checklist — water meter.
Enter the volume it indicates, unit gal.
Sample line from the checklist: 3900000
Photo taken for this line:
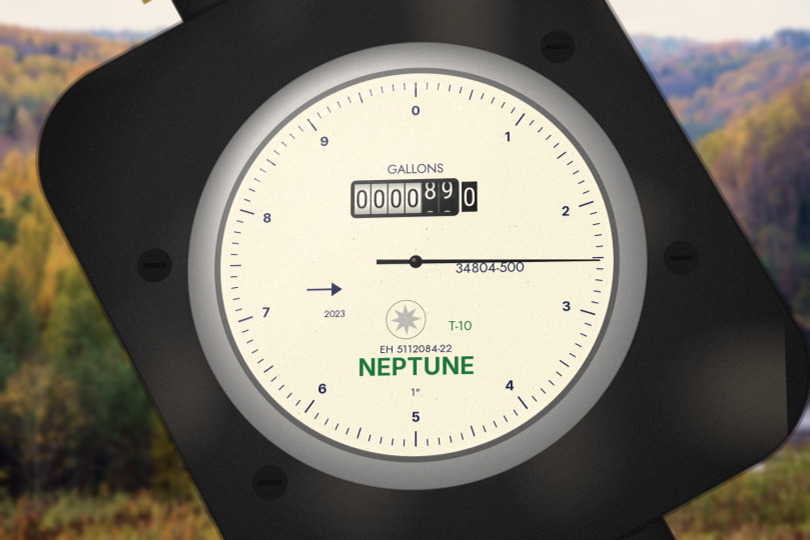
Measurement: 892.5
